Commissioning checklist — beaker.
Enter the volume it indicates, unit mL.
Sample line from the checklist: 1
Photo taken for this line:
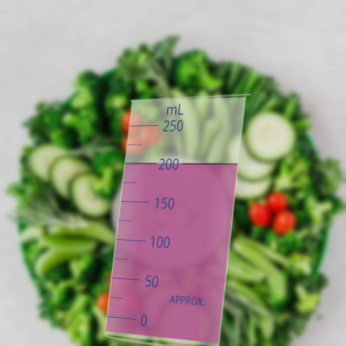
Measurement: 200
